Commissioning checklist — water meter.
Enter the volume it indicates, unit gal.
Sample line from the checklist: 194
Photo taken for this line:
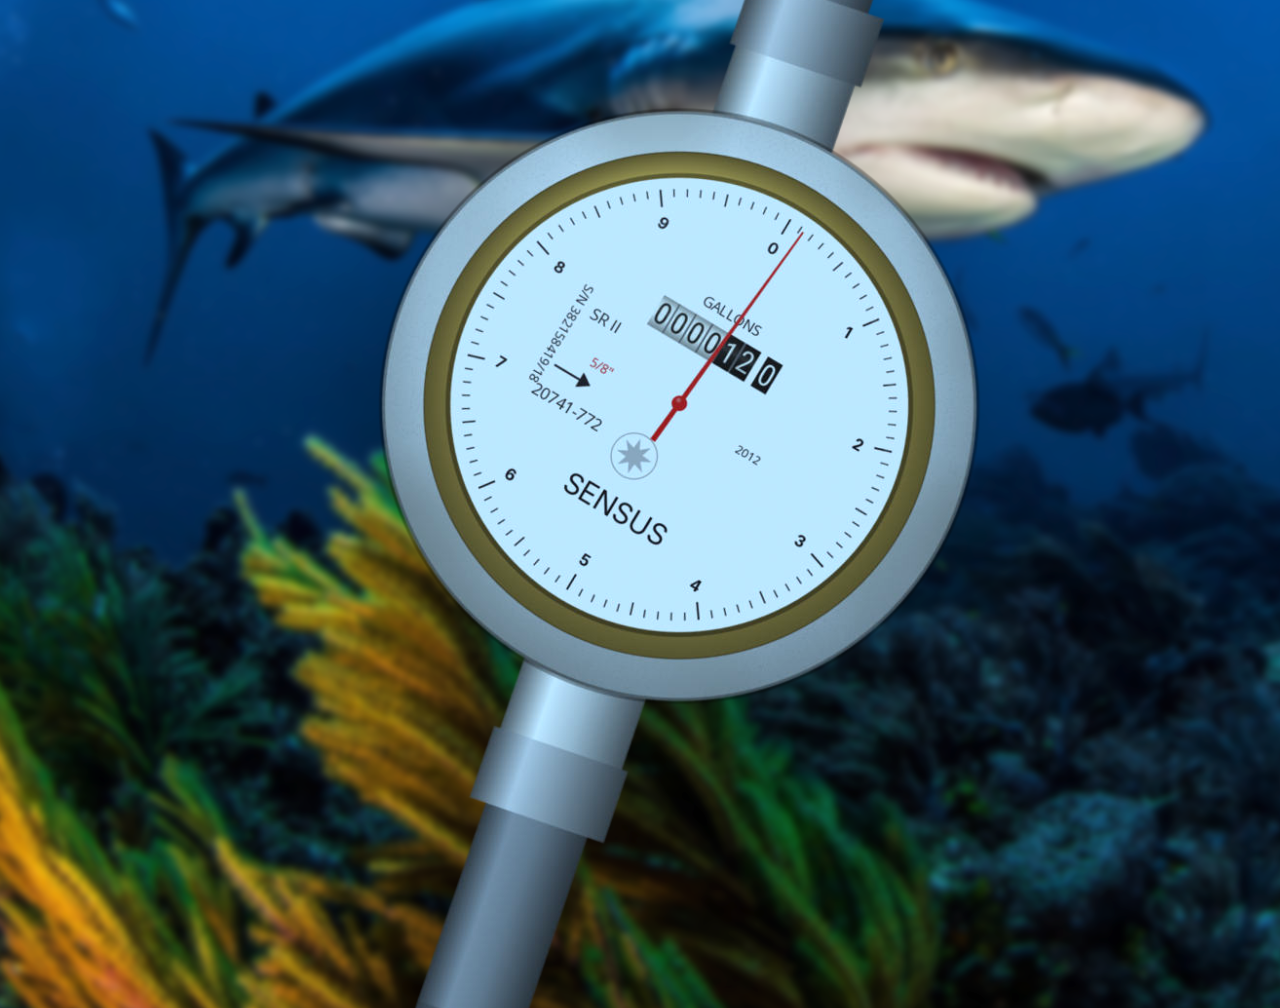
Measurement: 120.1
